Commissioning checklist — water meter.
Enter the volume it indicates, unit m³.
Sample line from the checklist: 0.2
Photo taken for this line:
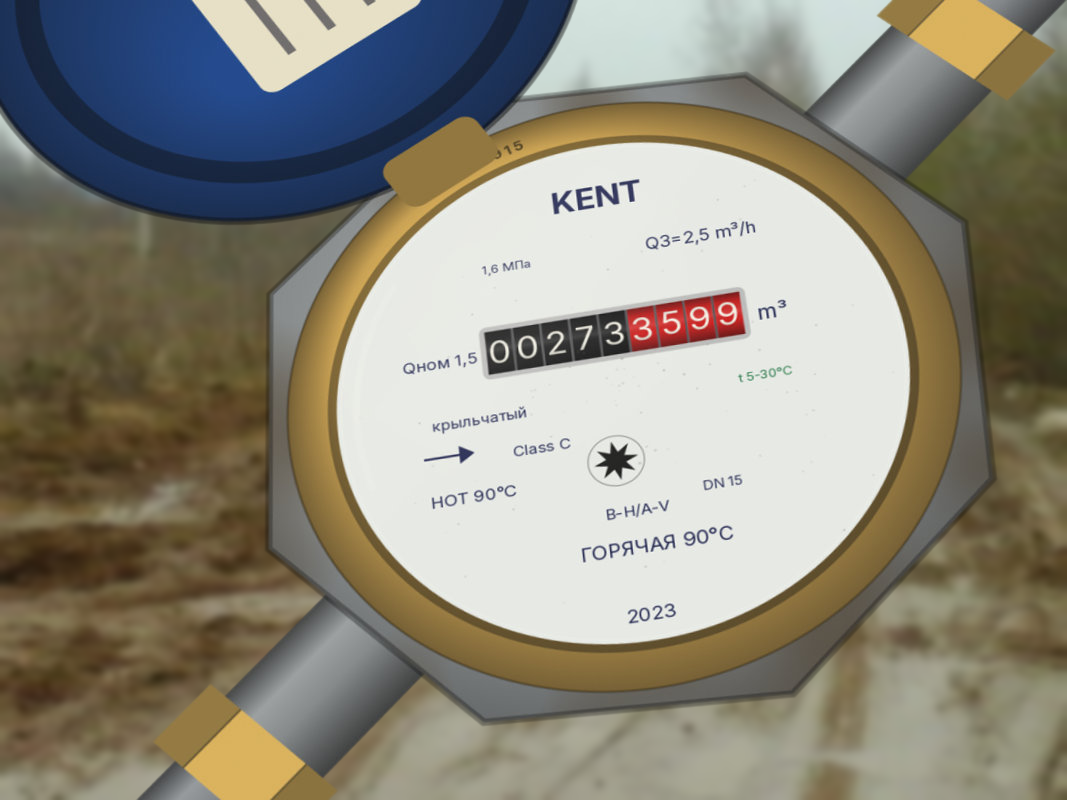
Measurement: 273.3599
